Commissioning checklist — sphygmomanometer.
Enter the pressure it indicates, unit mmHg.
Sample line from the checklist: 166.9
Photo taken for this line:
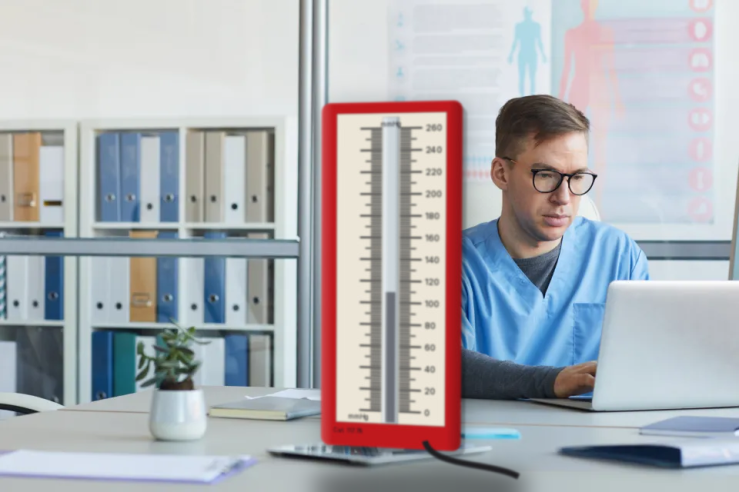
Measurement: 110
